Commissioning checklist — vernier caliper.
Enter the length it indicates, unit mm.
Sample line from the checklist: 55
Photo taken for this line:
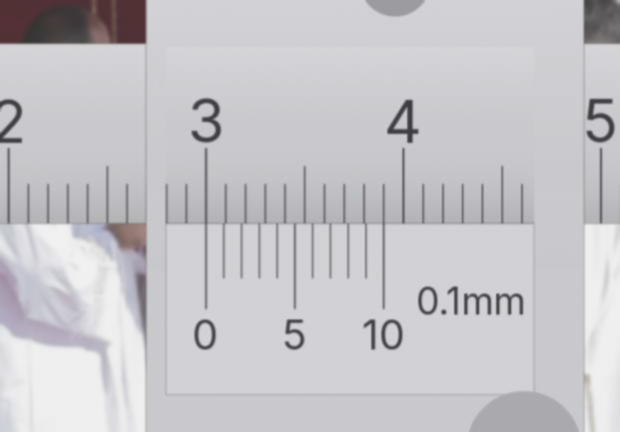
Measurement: 30.0
